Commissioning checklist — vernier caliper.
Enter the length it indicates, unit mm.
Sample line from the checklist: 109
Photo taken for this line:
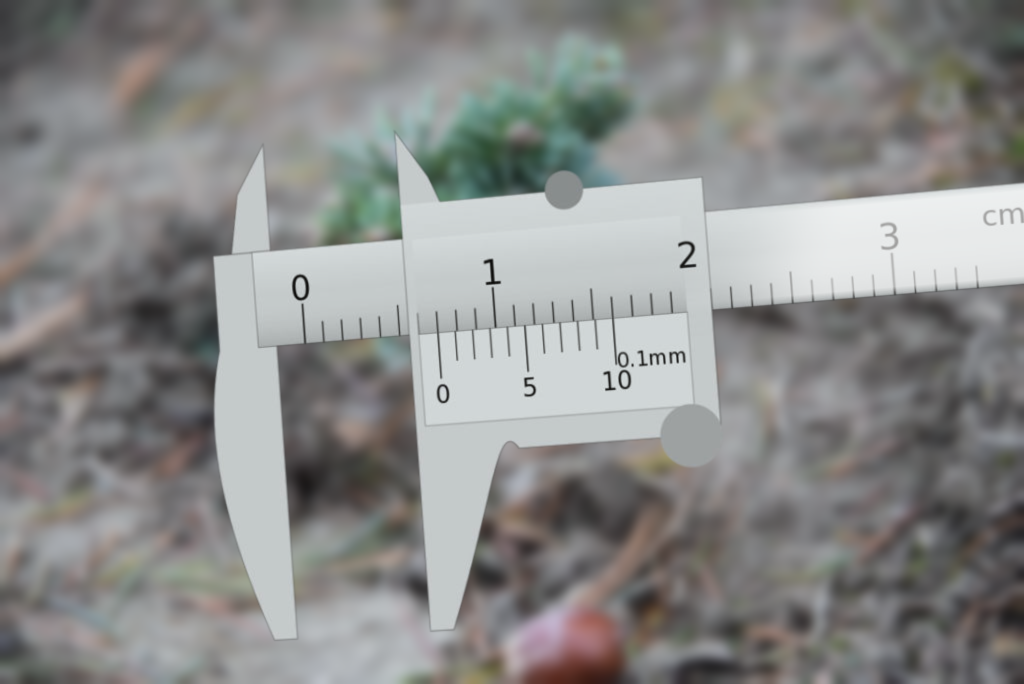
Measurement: 7.0
